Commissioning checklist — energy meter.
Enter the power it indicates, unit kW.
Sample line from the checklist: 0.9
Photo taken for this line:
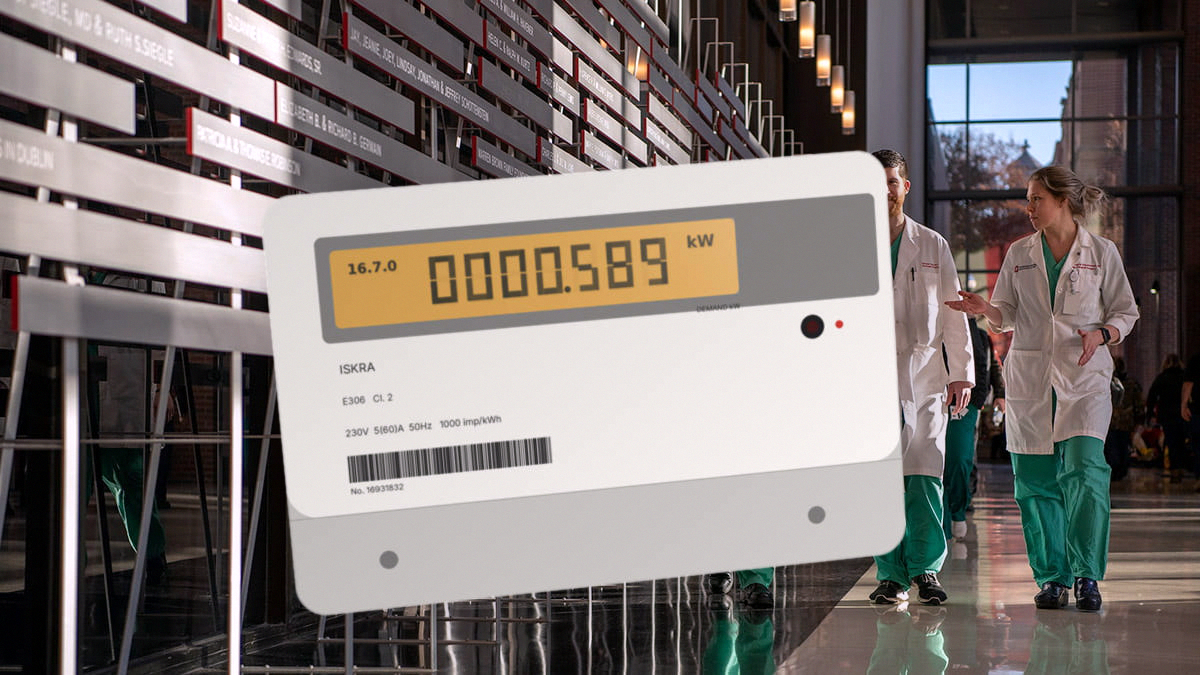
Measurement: 0.589
